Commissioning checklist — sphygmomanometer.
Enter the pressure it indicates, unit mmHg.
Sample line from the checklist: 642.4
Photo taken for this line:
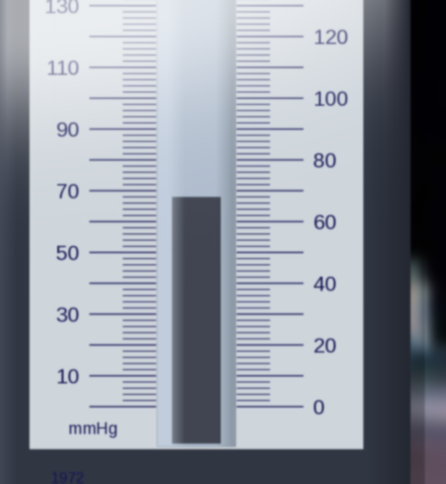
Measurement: 68
